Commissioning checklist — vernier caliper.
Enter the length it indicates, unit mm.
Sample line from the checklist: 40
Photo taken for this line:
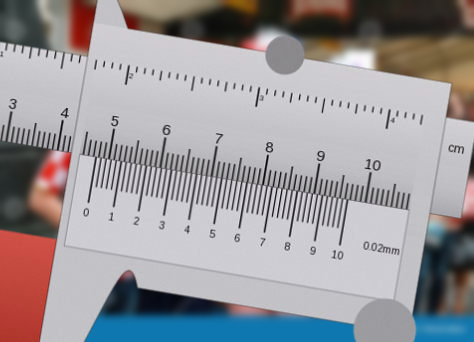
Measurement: 47.5
